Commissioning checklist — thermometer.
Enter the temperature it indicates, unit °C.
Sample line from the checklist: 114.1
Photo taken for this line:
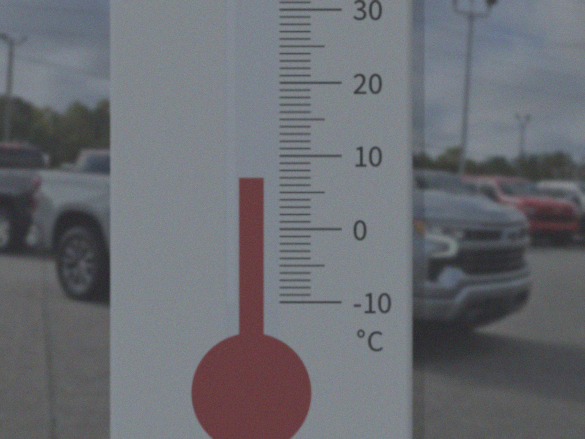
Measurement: 7
